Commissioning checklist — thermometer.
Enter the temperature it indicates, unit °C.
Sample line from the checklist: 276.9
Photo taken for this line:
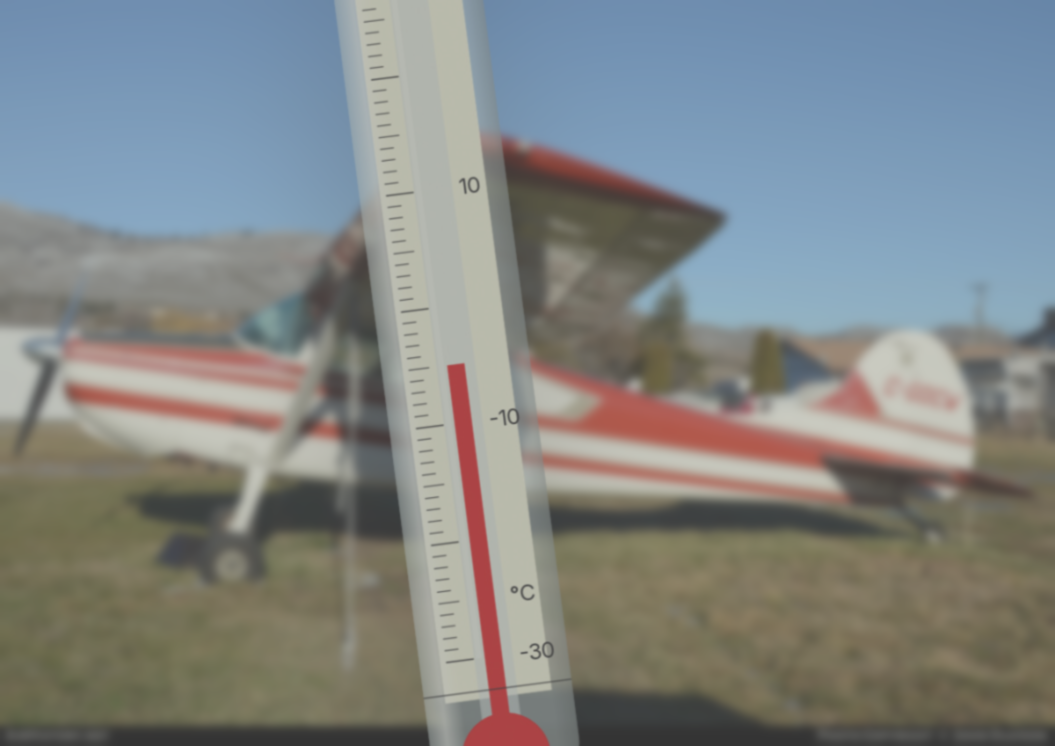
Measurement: -5
